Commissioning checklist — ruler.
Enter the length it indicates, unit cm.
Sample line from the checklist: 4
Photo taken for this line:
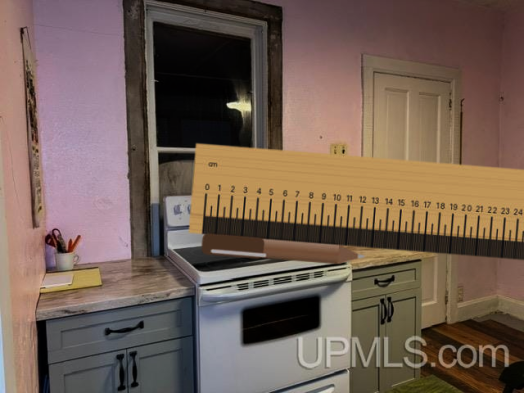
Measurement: 12.5
